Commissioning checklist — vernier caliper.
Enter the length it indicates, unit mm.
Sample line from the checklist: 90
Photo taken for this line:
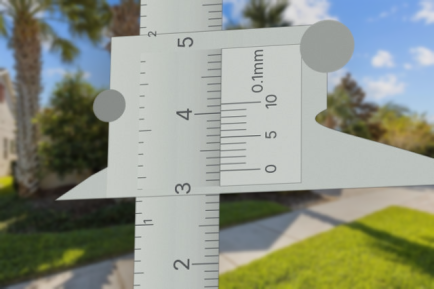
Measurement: 32.2
